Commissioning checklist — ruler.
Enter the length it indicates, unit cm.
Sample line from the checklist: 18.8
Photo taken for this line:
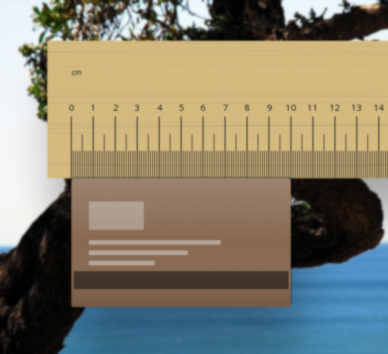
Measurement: 10
